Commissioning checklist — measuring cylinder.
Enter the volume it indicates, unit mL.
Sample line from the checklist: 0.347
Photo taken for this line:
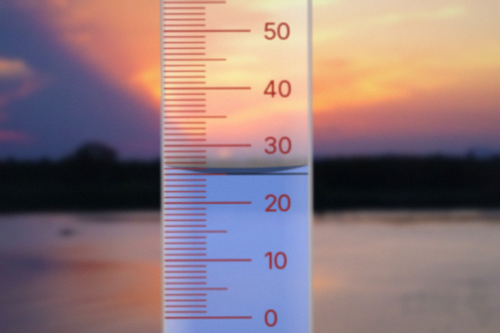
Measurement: 25
